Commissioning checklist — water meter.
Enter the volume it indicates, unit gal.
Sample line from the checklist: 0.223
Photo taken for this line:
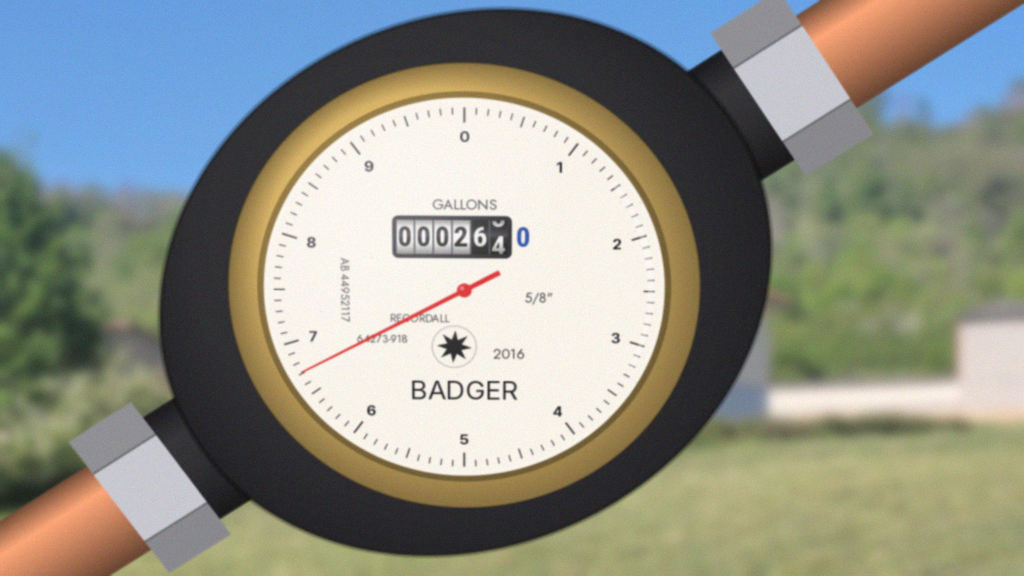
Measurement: 2636.7
